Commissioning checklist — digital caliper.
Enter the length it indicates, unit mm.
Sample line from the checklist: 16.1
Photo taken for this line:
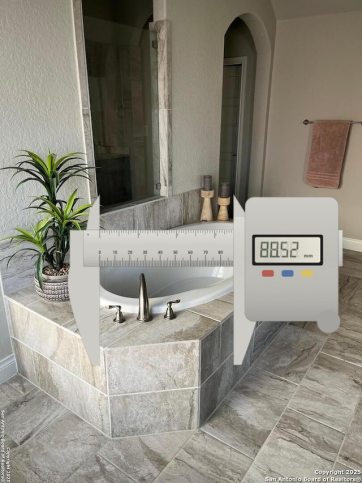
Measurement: 88.52
